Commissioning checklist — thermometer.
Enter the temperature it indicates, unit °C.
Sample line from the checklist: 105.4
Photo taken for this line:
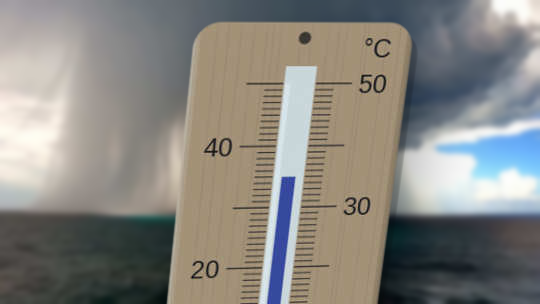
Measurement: 35
